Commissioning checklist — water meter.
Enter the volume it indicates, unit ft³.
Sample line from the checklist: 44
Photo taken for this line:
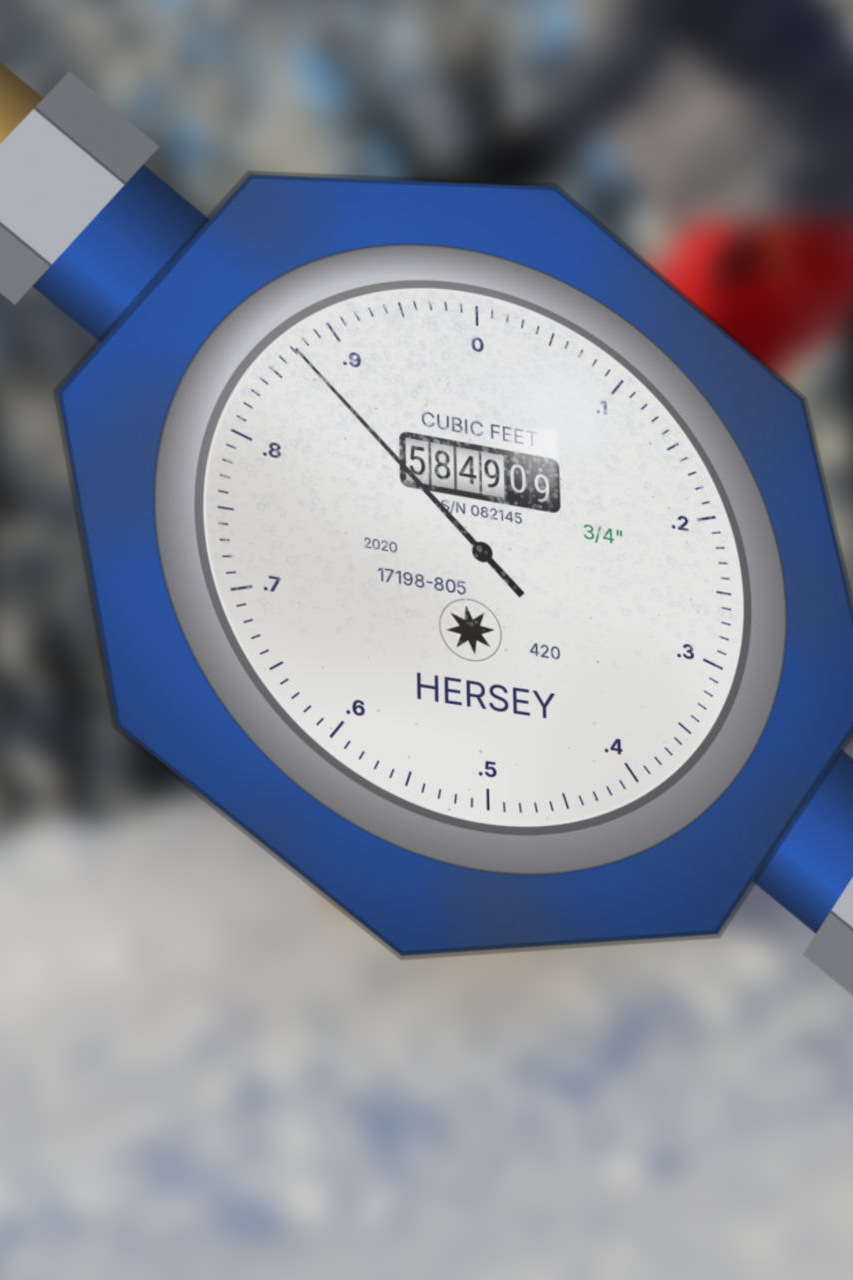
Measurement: 584908.87
